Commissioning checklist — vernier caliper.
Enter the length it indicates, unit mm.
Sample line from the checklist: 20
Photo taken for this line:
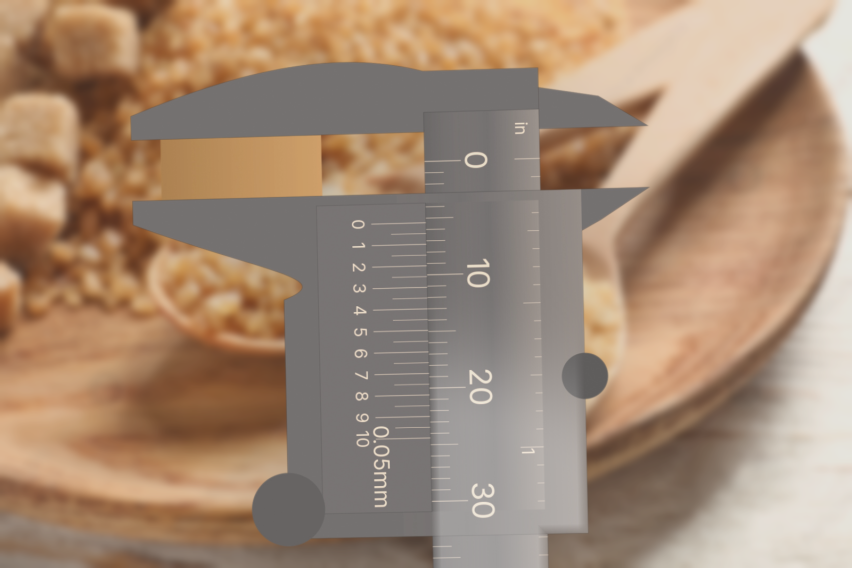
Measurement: 5.4
